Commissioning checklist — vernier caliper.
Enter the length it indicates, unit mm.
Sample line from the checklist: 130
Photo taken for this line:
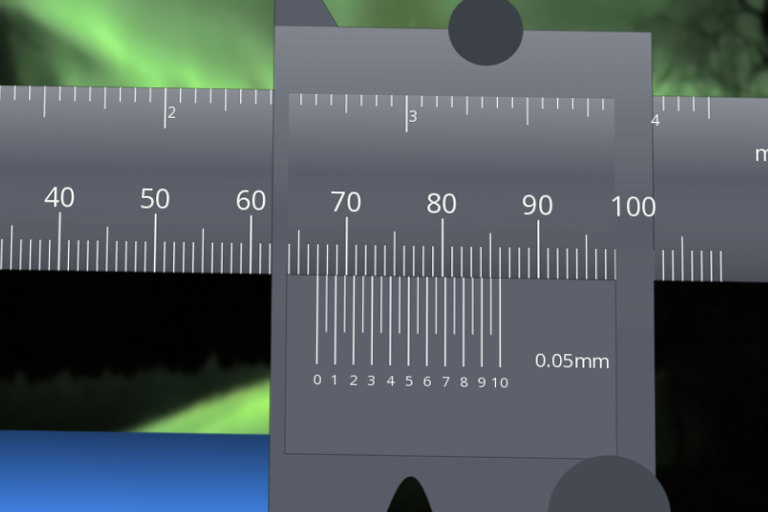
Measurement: 67.0
